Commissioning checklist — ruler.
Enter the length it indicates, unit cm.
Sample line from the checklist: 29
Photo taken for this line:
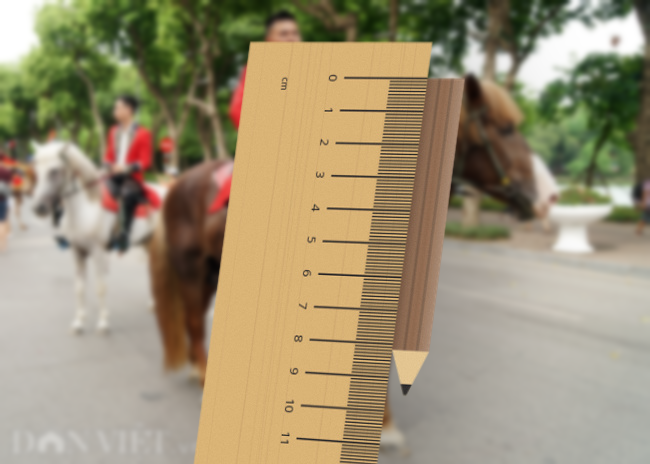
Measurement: 9.5
